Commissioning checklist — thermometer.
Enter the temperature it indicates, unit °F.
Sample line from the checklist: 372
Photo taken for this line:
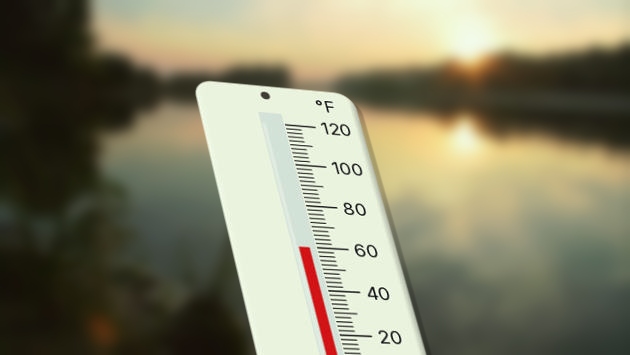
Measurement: 60
